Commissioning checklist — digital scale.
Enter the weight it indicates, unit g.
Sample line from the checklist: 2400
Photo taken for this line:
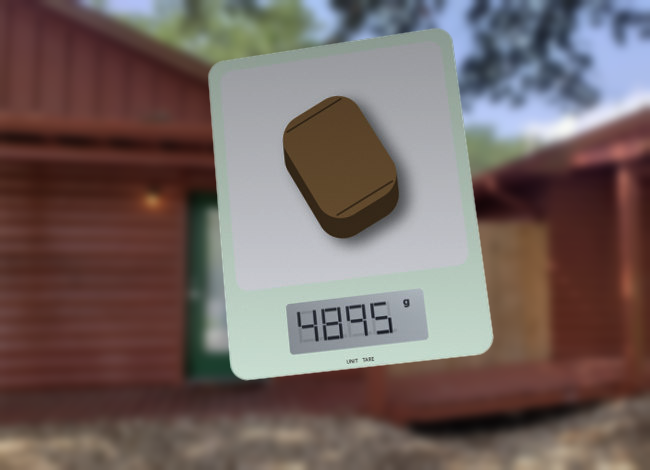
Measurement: 4895
